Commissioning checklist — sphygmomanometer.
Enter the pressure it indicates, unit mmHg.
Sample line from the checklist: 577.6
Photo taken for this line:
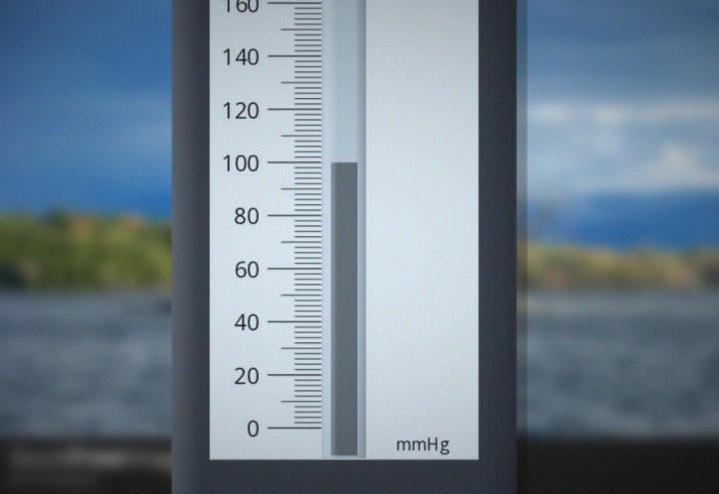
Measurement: 100
